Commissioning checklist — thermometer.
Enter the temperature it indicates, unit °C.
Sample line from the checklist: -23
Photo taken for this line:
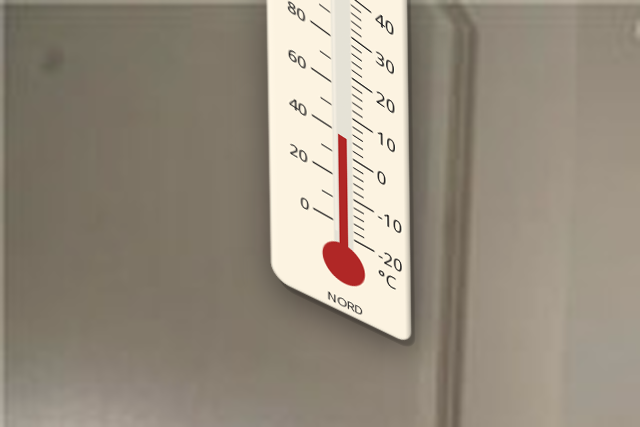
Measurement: 4
